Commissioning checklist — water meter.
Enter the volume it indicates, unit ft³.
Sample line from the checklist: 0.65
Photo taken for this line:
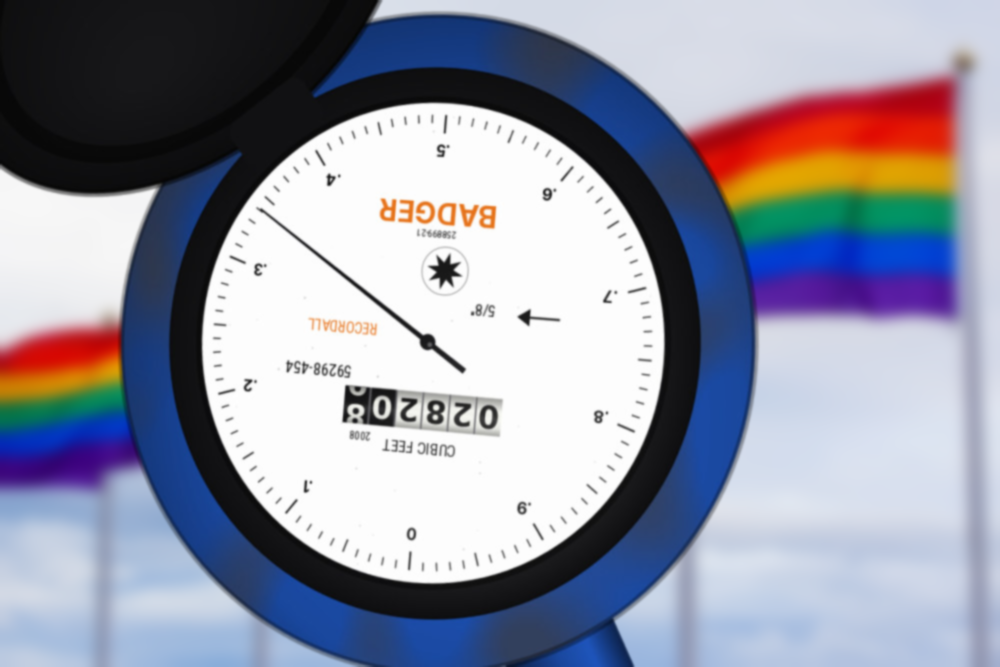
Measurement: 28208.34
